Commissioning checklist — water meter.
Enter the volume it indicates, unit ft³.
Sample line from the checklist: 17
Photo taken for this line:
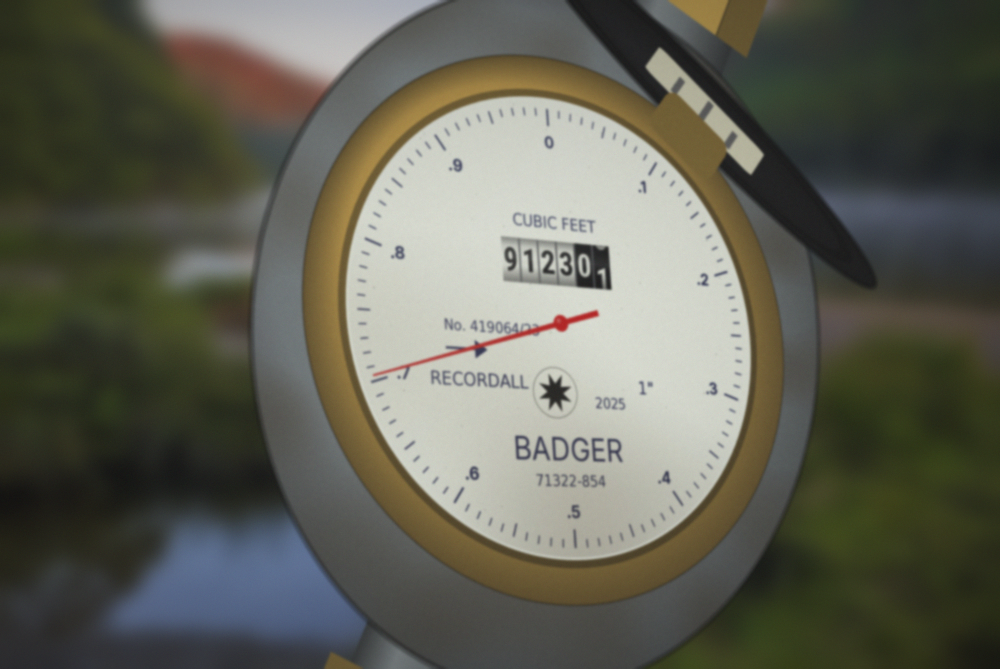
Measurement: 912300.70
